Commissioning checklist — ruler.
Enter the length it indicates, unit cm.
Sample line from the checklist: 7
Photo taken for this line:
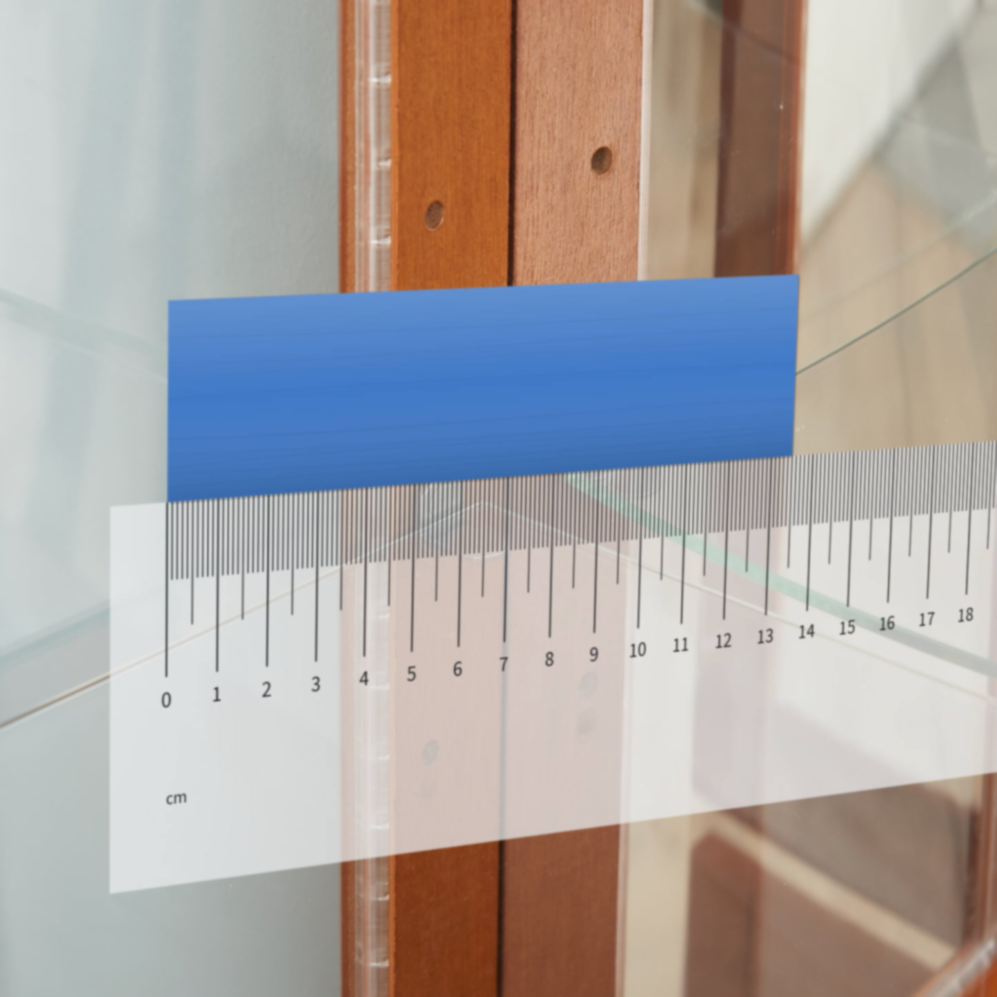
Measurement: 13.5
